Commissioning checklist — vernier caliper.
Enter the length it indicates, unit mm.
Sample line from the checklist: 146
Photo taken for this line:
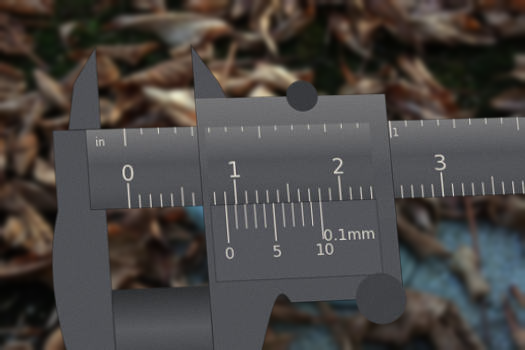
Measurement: 9.0
